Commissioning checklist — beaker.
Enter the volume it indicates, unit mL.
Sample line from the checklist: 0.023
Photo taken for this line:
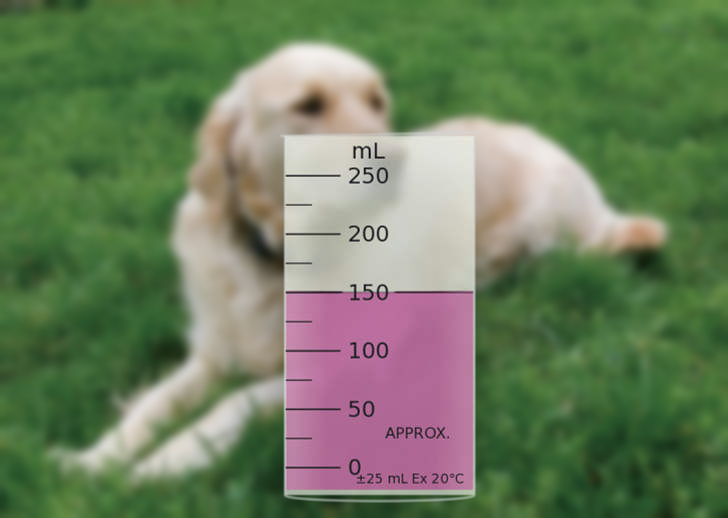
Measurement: 150
